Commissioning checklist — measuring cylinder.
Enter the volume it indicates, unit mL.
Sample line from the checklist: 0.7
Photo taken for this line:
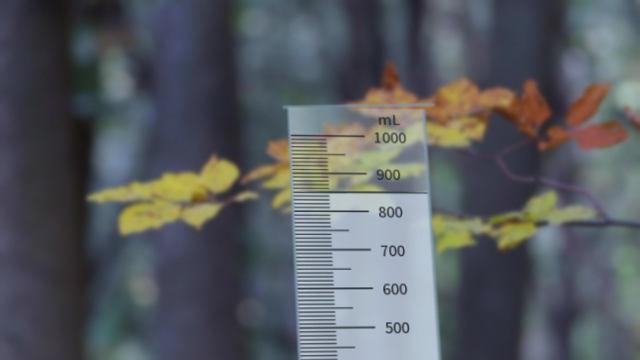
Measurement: 850
